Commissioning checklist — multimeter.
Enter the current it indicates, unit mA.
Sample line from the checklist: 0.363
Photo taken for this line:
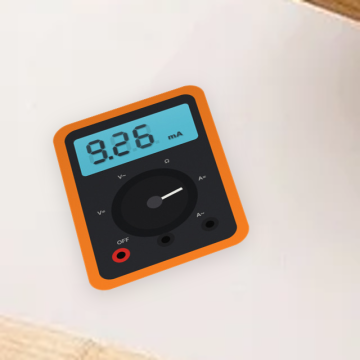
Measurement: 9.26
